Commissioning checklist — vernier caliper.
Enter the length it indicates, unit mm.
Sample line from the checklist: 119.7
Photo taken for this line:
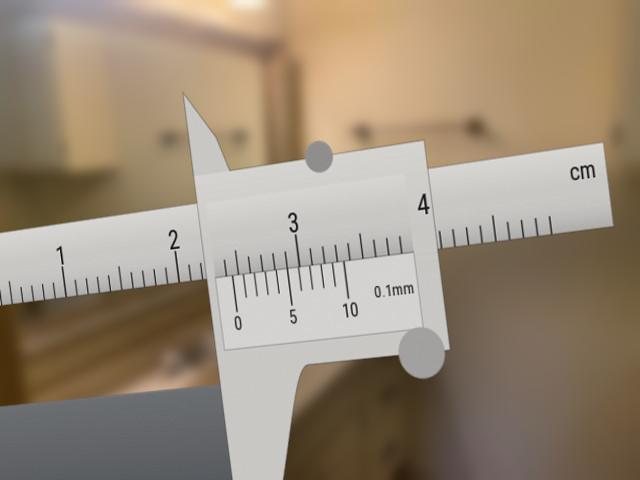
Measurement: 24.5
